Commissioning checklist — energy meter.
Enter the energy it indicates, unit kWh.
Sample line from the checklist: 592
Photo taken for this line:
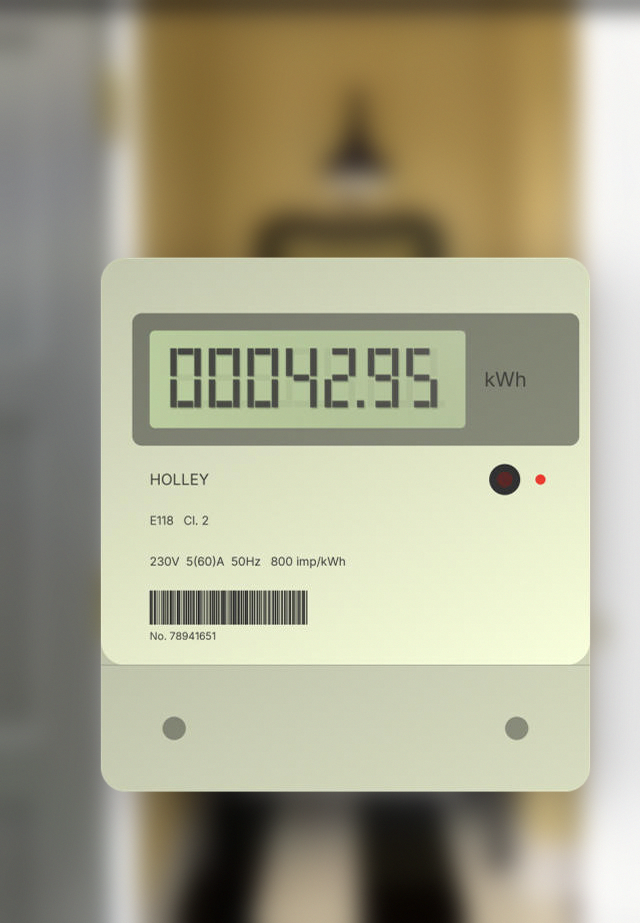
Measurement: 42.95
